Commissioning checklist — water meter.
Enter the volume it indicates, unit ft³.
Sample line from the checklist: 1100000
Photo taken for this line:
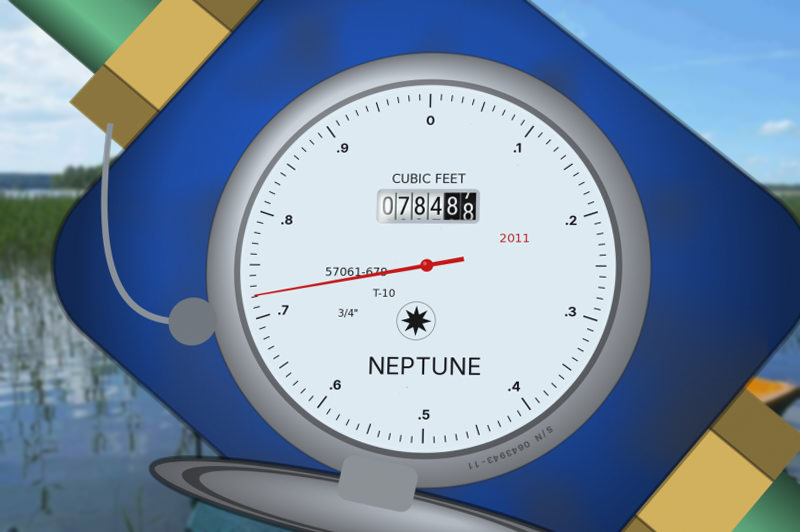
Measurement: 78487.72
